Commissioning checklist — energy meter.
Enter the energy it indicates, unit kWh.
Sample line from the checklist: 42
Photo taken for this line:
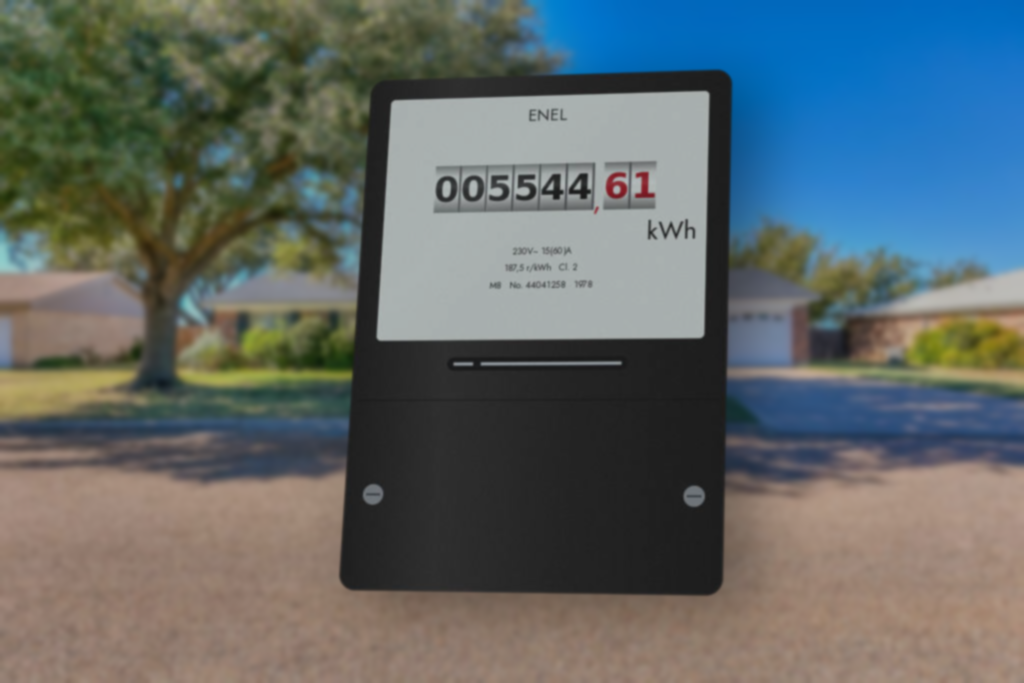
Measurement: 5544.61
